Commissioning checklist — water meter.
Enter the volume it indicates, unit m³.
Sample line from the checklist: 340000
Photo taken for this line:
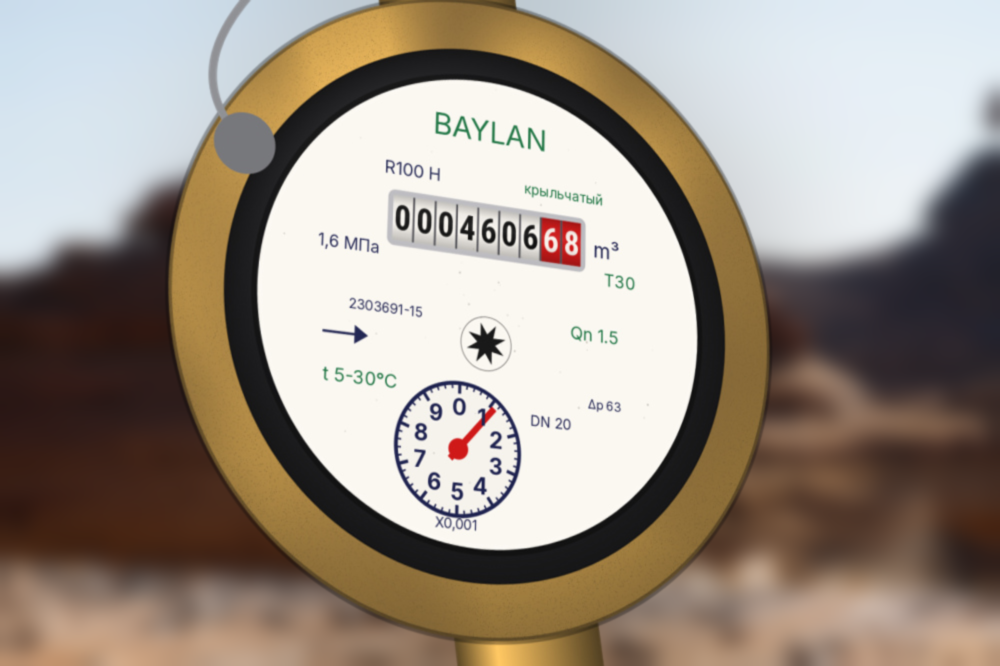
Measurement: 4606.681
